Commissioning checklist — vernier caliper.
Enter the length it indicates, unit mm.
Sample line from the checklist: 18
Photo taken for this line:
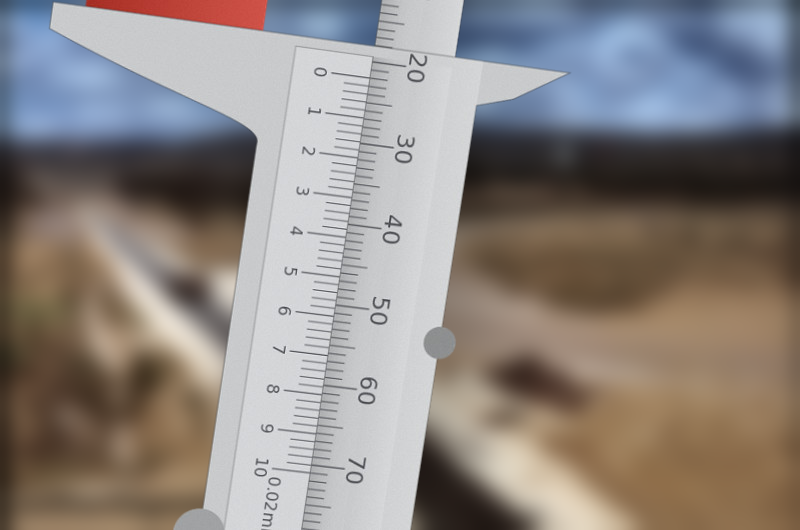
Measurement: 22.0
